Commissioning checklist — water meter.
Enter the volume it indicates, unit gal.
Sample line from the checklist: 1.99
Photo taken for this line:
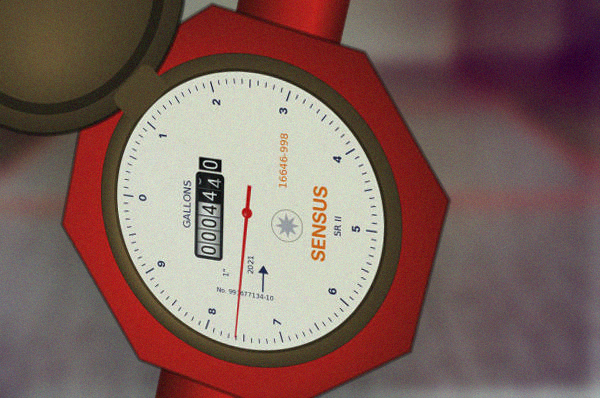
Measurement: 4437.6
